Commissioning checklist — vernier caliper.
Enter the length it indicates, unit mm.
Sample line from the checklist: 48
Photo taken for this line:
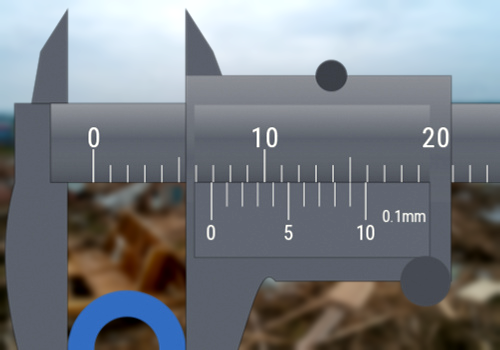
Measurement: 6.9
